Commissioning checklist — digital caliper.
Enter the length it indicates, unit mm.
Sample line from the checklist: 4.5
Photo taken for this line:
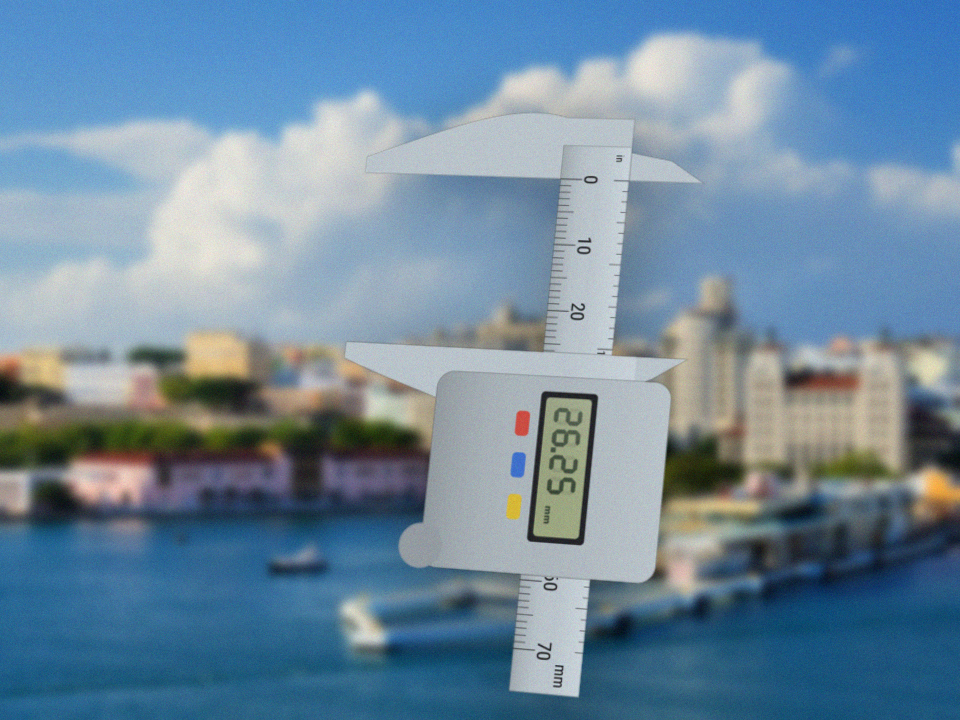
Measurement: 26.25
